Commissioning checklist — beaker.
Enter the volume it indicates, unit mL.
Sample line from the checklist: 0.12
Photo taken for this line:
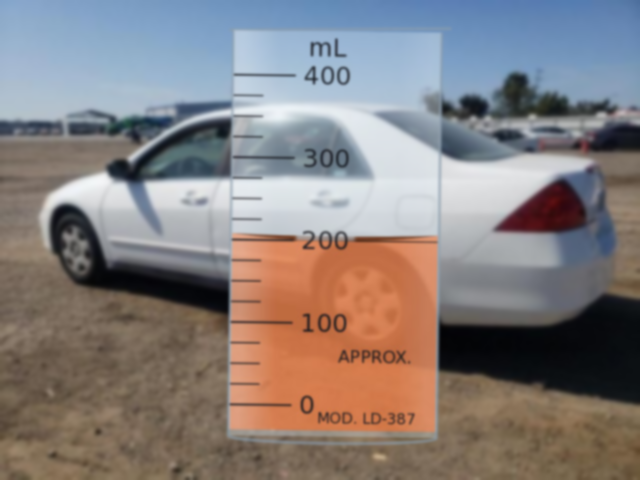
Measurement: 200
